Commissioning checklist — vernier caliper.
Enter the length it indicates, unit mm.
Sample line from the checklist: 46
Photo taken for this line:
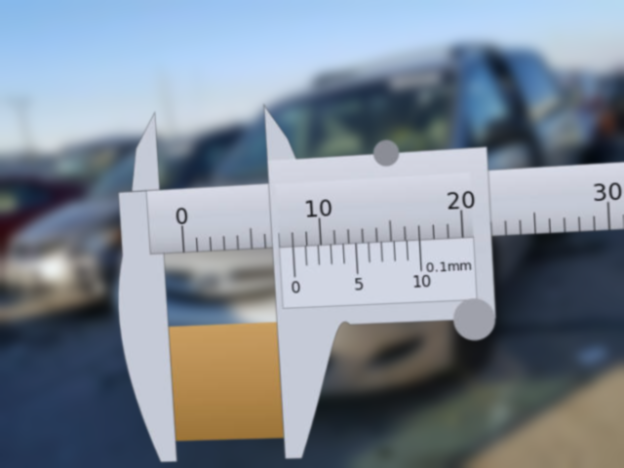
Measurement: 8.0
